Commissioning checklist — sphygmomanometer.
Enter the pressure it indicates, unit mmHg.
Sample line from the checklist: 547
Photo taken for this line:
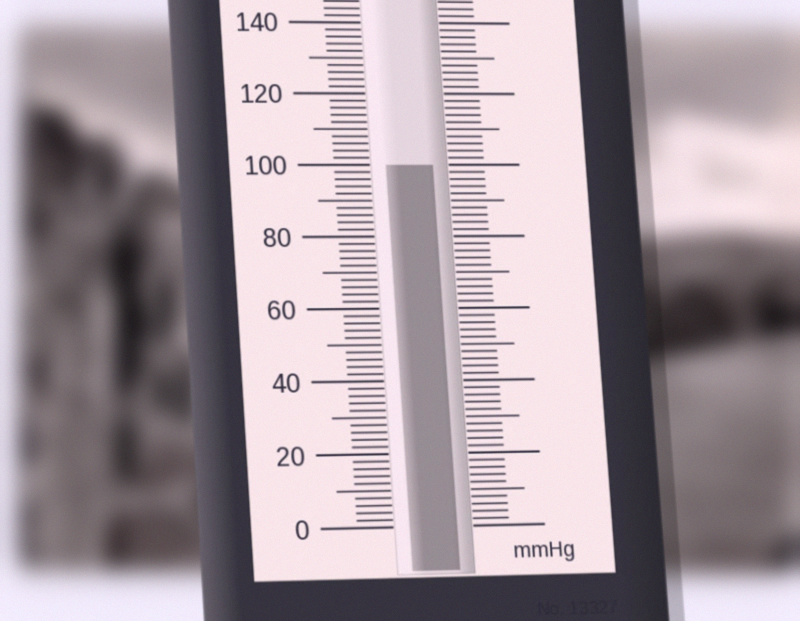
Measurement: 100
